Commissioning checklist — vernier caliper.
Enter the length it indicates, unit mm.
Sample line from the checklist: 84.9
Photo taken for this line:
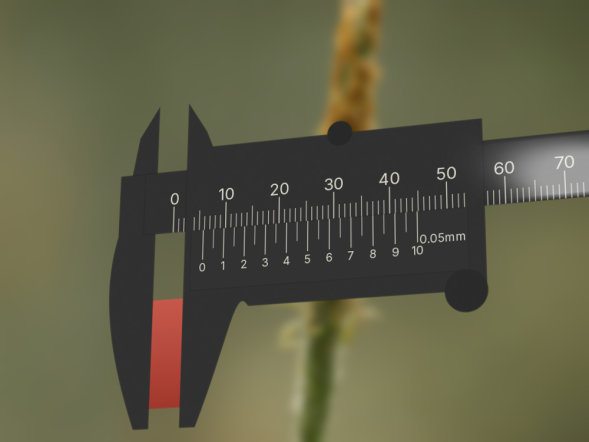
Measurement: 5.8
